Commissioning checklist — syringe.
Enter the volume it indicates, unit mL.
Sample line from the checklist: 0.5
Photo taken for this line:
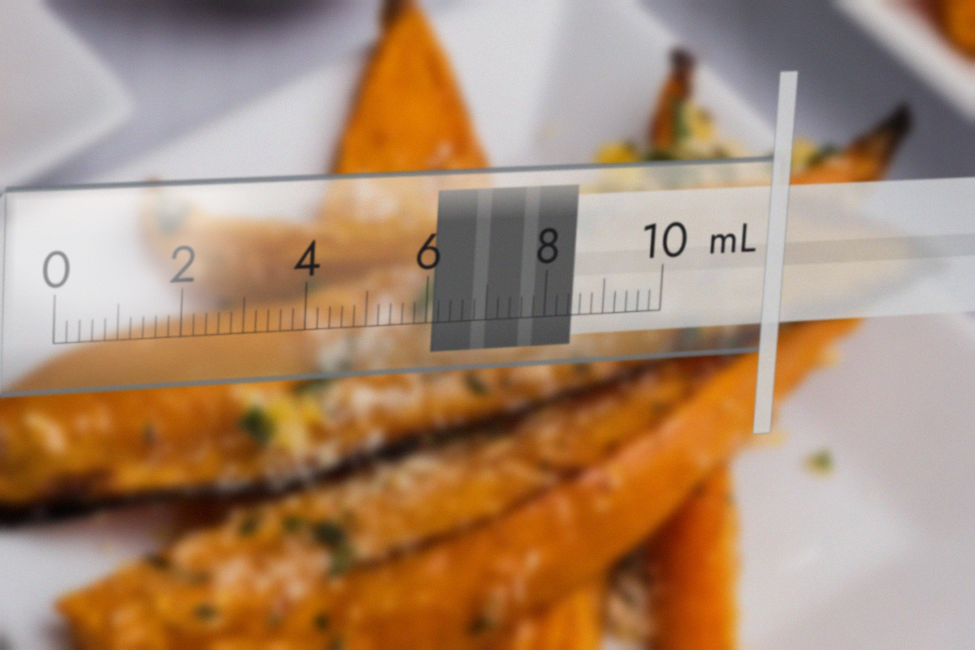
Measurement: 6.1
